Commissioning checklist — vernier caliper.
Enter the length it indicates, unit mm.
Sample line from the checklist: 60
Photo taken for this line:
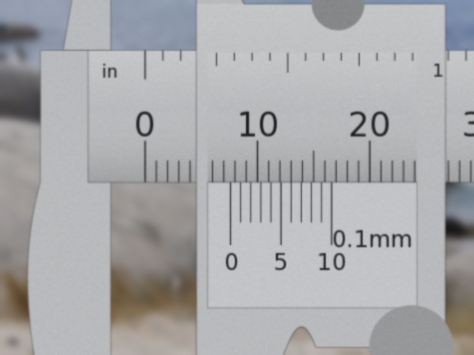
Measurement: 7.6
